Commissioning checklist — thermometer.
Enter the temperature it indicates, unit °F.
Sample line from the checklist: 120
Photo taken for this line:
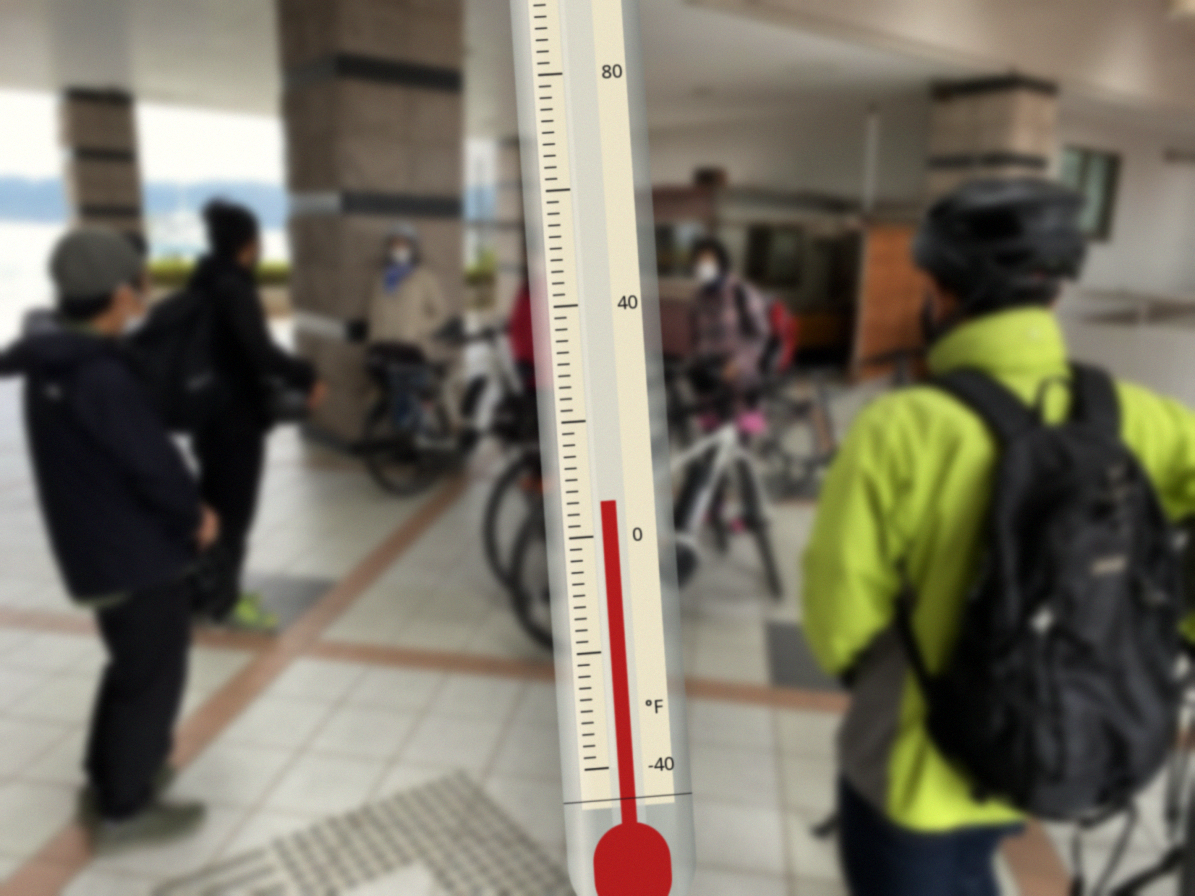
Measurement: 6
